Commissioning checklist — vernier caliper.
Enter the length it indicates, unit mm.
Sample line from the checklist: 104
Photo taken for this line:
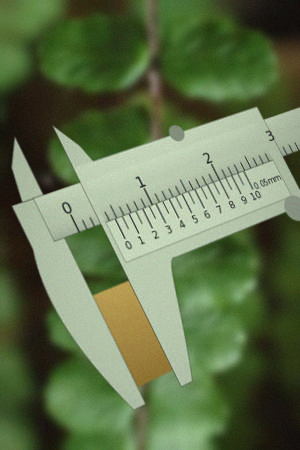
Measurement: 4.8
